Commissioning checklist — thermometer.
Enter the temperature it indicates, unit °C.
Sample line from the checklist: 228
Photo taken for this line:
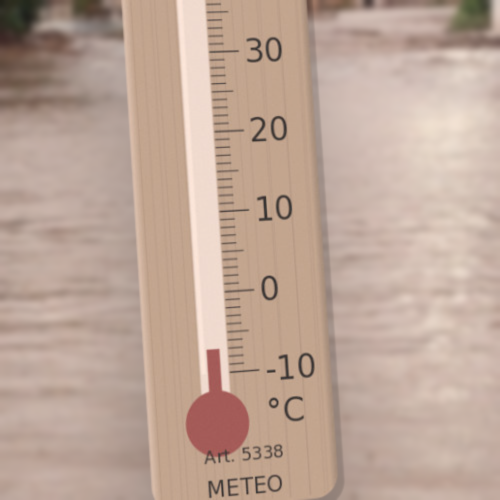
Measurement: -7
